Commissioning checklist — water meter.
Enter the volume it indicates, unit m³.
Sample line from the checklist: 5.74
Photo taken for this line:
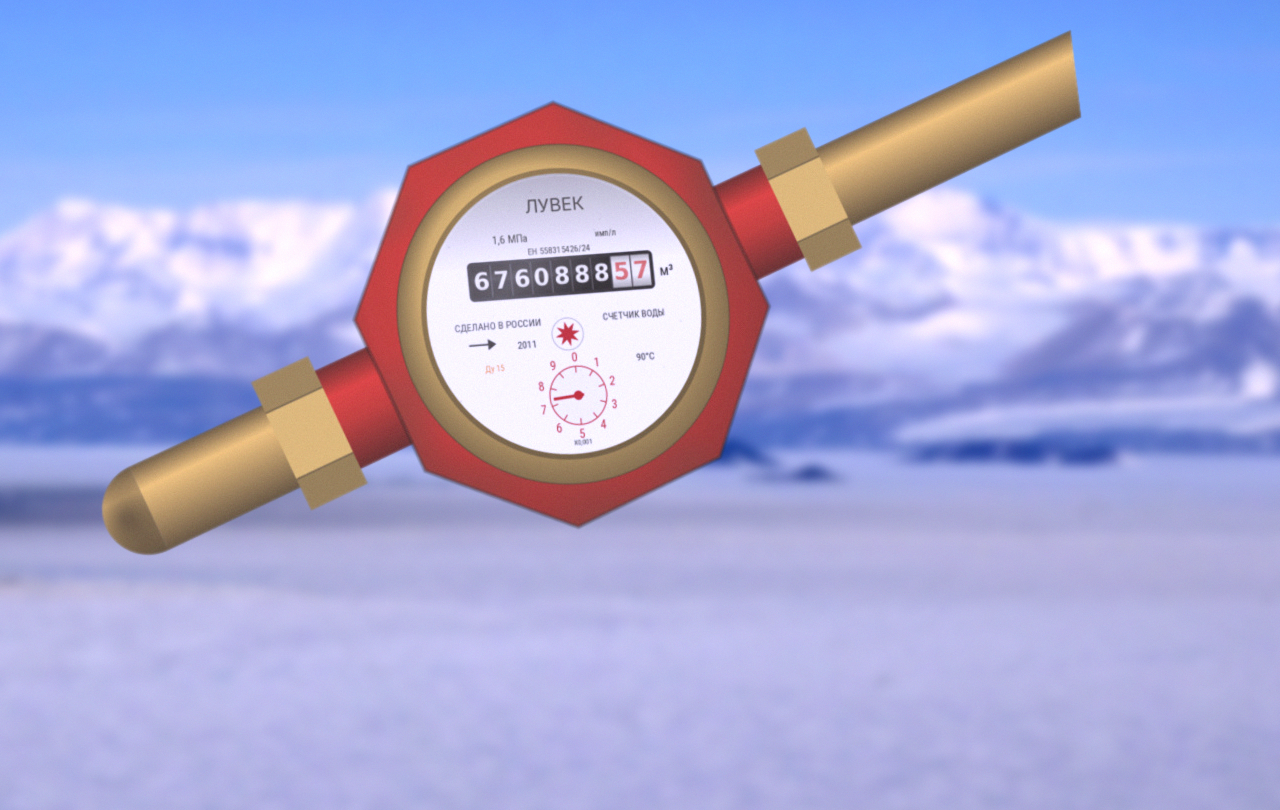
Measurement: 6760888.577
